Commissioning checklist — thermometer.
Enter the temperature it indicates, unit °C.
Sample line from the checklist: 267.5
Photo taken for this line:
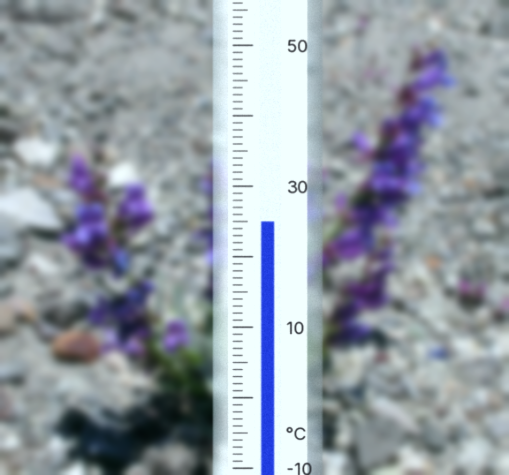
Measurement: 25
